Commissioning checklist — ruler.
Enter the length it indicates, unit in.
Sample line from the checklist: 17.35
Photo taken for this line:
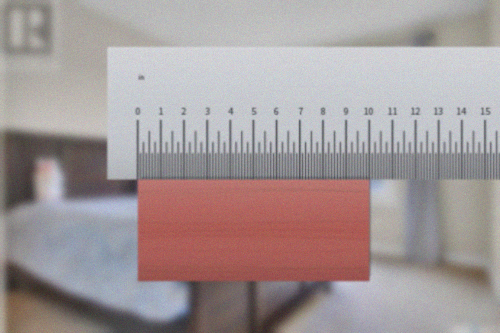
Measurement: 10
